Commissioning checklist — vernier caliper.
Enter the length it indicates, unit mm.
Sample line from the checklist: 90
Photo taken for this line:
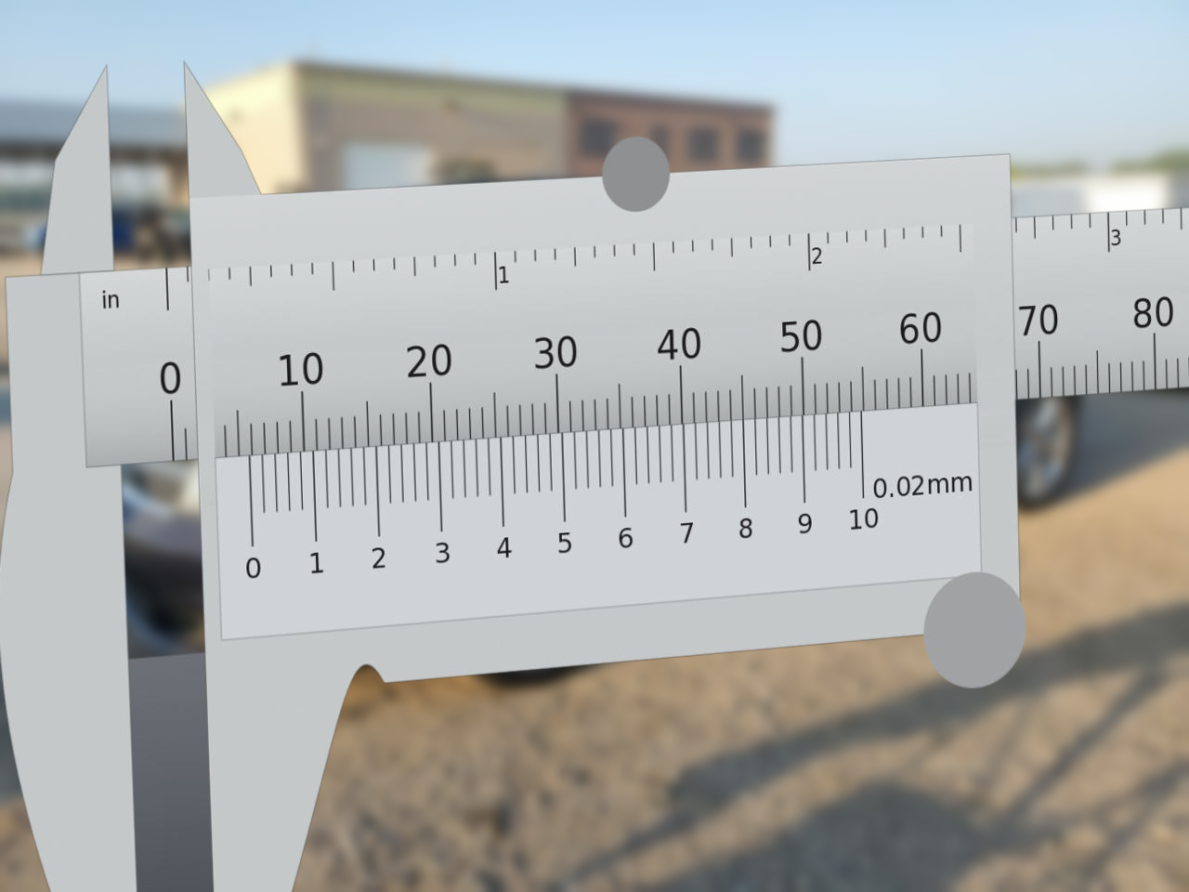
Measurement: 5.8
